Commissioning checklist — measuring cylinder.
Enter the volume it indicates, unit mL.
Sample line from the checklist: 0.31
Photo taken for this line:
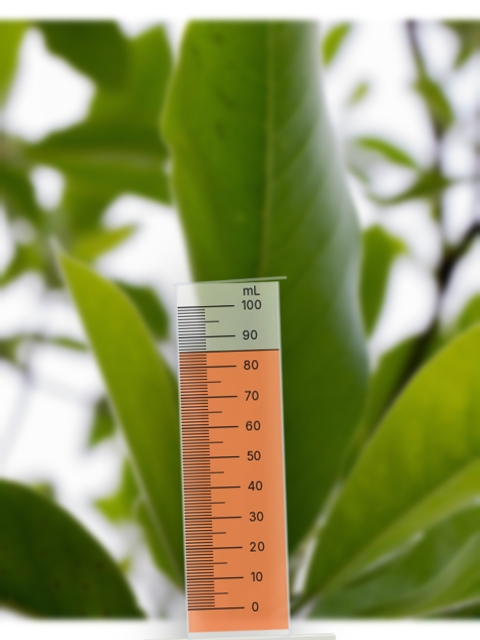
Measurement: 85
